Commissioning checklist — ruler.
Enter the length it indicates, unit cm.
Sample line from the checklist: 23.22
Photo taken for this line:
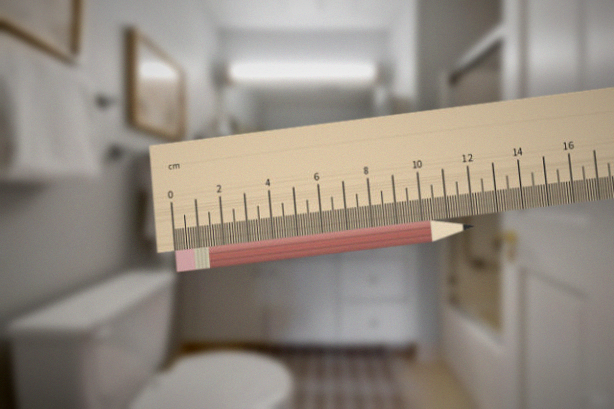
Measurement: 12
